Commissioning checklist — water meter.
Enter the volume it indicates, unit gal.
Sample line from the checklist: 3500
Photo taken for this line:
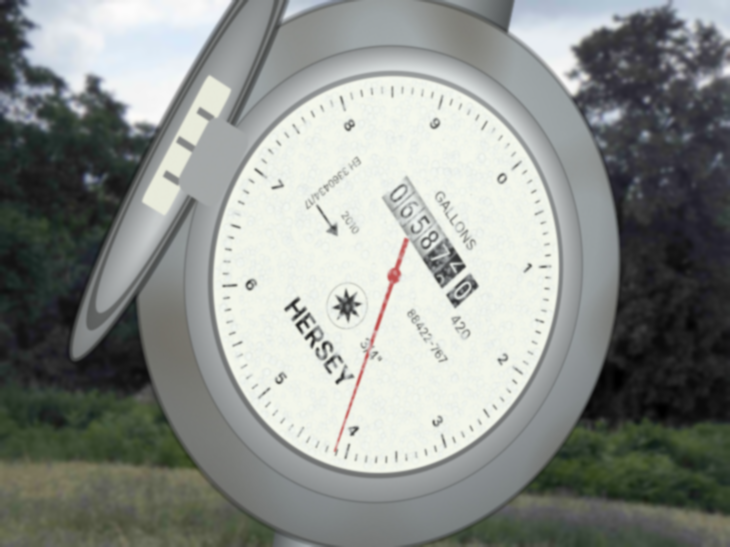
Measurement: 658724.1
